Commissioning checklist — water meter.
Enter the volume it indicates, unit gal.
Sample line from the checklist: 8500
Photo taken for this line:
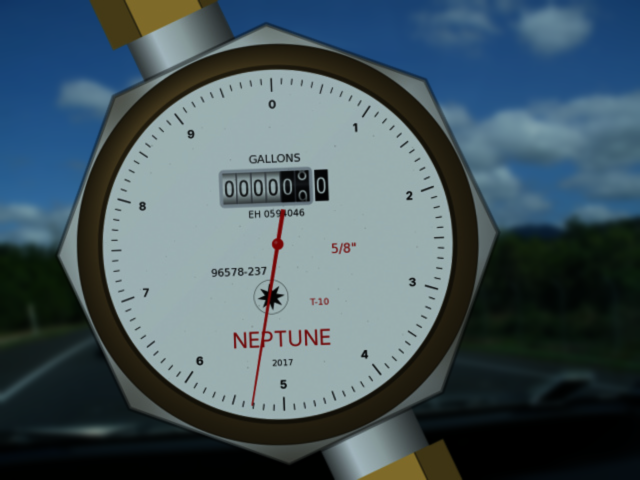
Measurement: 85.3
